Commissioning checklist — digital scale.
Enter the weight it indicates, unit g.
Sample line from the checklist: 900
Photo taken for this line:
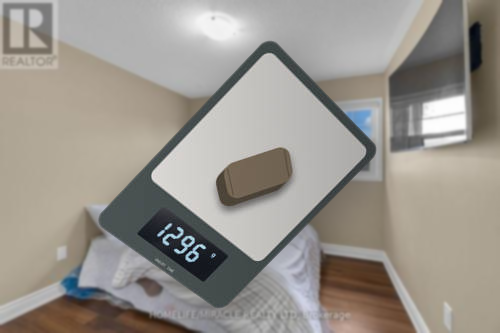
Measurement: 1296
